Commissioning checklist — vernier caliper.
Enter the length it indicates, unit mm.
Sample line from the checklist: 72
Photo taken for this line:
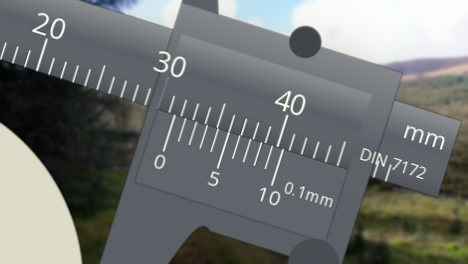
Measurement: 31.5
